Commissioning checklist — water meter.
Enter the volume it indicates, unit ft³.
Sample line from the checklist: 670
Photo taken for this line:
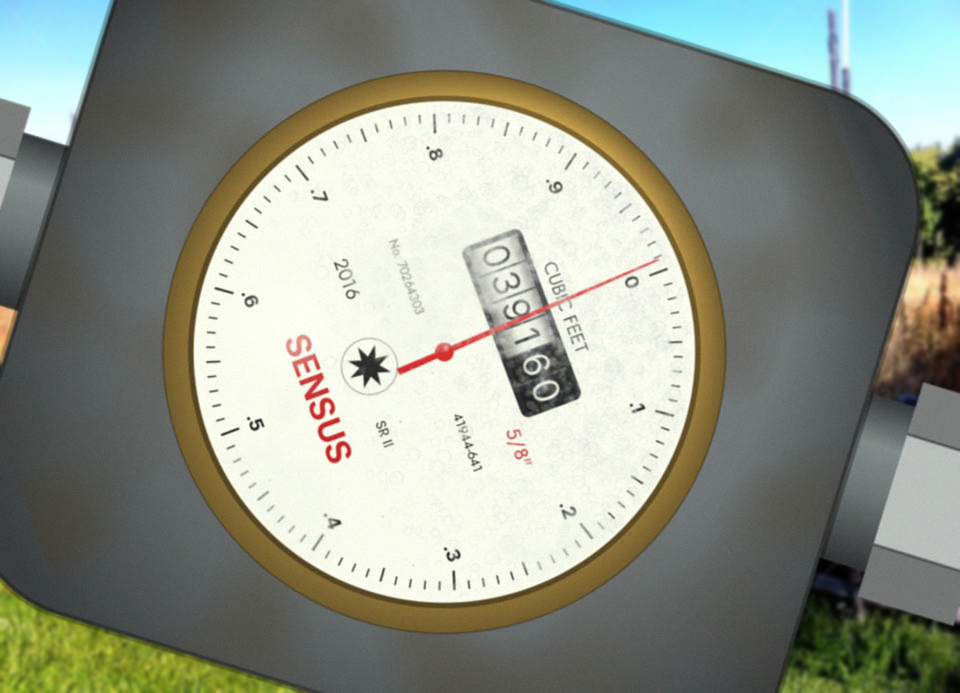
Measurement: 39159.99
